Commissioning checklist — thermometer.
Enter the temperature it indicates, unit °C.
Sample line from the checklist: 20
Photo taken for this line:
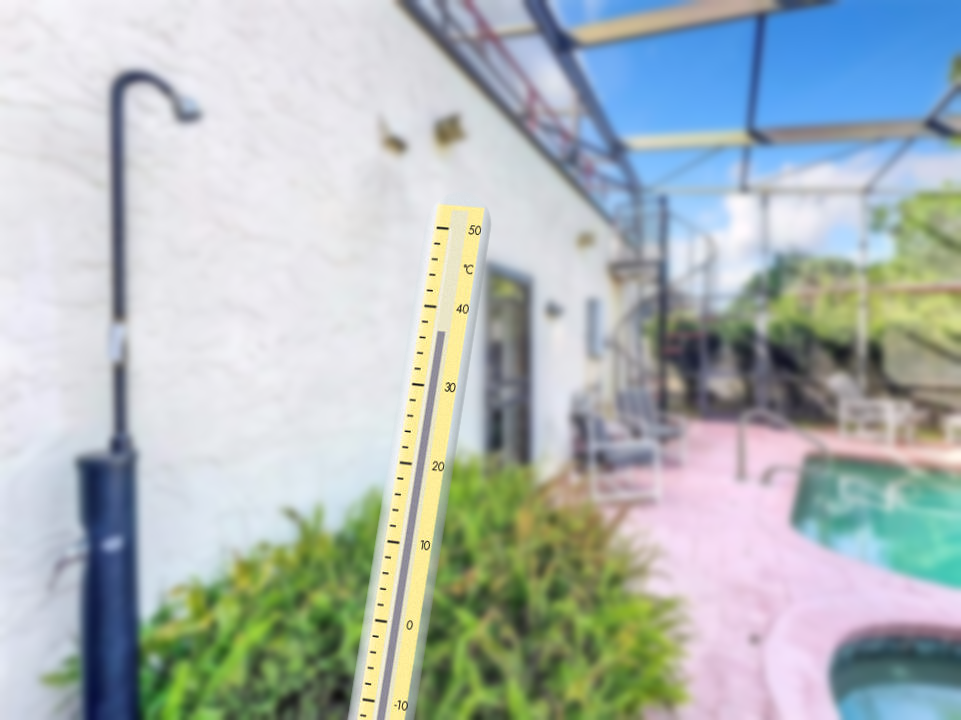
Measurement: 37
